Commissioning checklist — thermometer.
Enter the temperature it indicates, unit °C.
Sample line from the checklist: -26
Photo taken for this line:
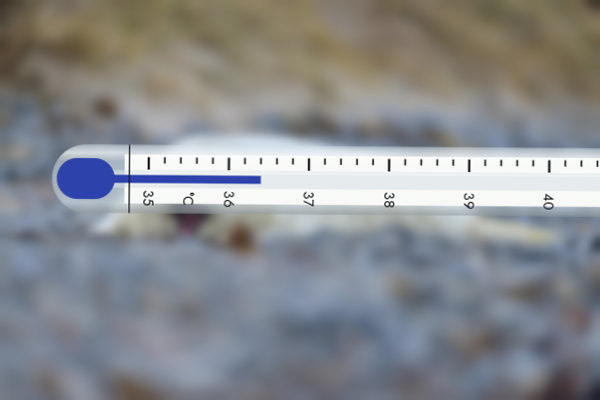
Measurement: 36.4
